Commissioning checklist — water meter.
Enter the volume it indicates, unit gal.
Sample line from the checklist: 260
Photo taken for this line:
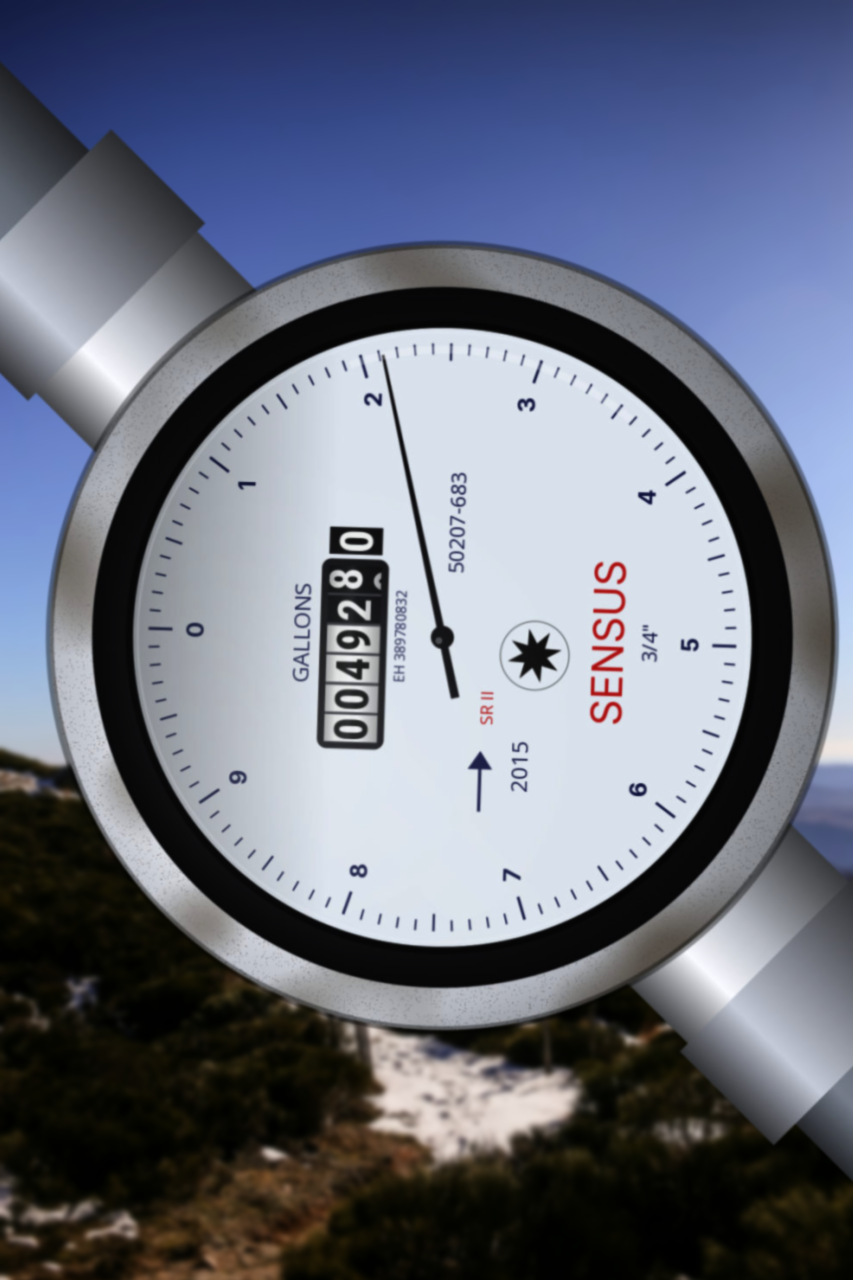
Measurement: 49282.1
